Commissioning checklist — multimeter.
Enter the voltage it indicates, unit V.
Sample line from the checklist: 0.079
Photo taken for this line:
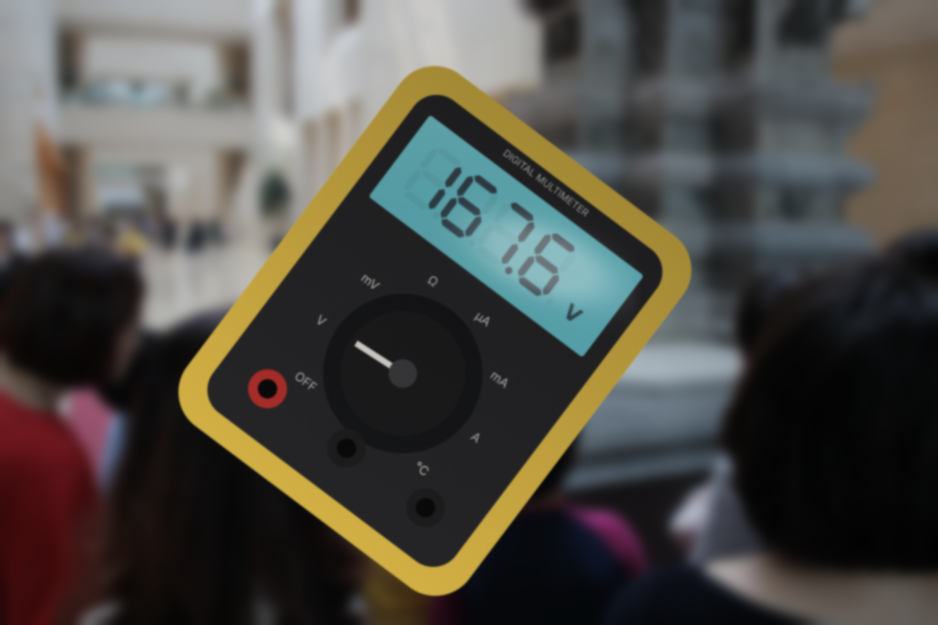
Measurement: 167.6
